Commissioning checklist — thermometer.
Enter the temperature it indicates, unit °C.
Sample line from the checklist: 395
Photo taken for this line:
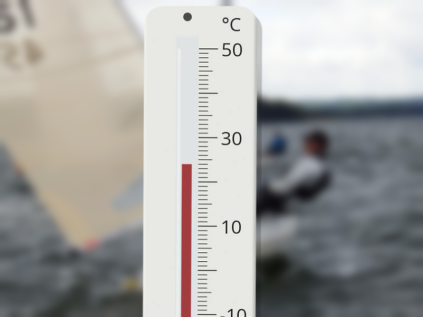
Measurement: 24
